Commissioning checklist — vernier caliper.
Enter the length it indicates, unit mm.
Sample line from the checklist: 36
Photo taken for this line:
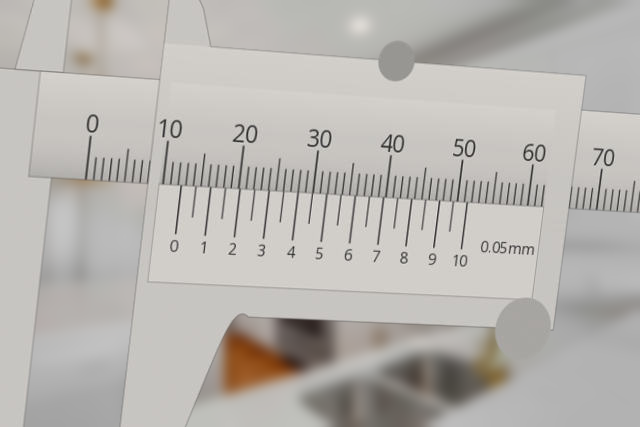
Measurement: 12.4
